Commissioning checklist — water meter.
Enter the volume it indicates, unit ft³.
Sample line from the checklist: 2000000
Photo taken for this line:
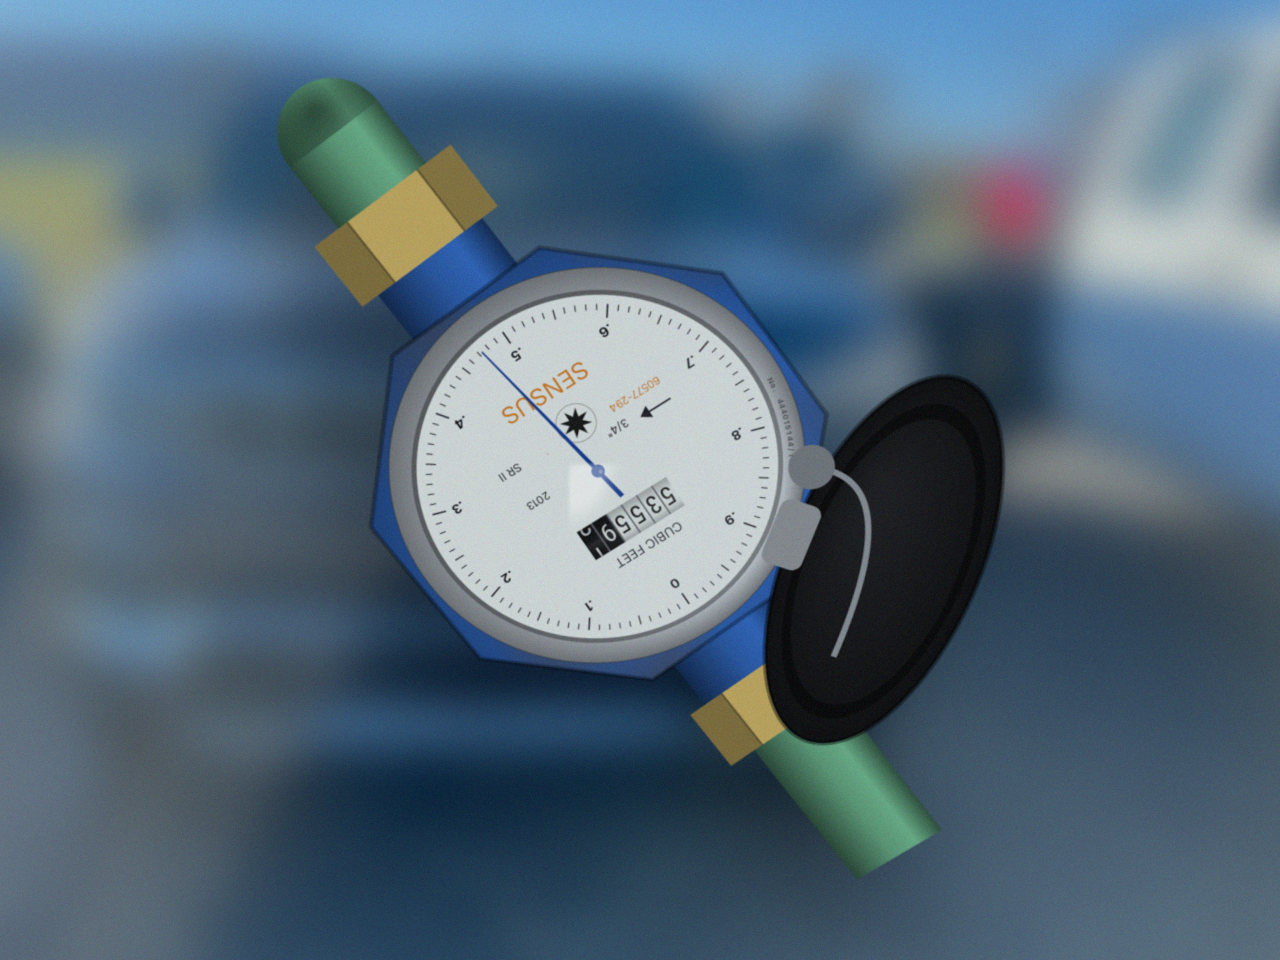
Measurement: 535591.47
